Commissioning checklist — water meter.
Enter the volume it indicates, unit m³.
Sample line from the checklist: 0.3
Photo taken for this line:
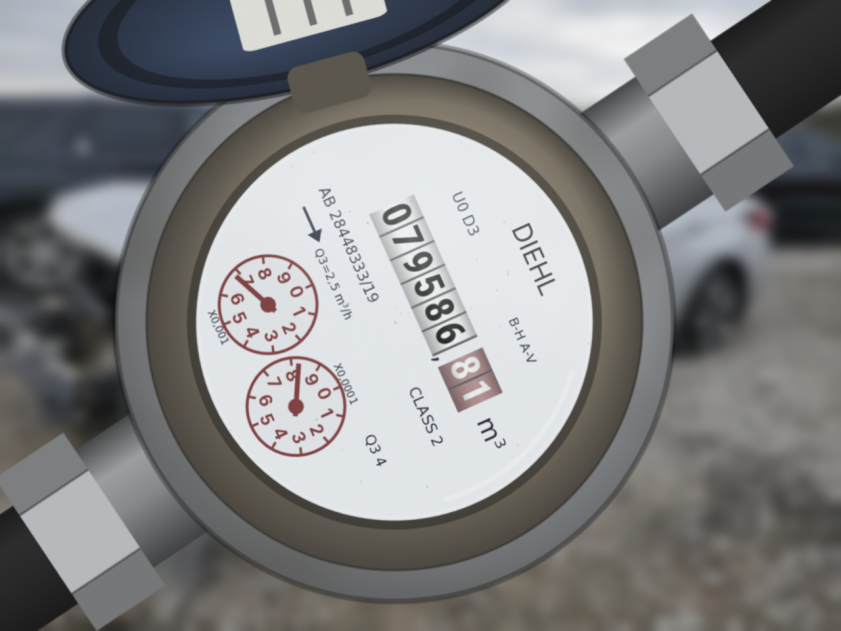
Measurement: 79586.8168
